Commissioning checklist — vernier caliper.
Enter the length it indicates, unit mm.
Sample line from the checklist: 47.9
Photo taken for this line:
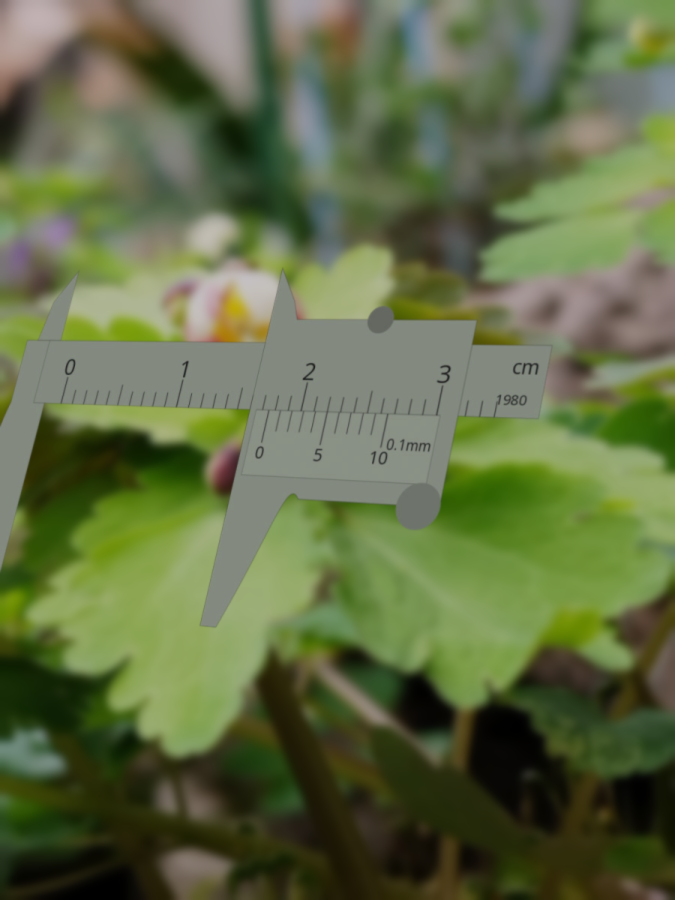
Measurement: 17.5
